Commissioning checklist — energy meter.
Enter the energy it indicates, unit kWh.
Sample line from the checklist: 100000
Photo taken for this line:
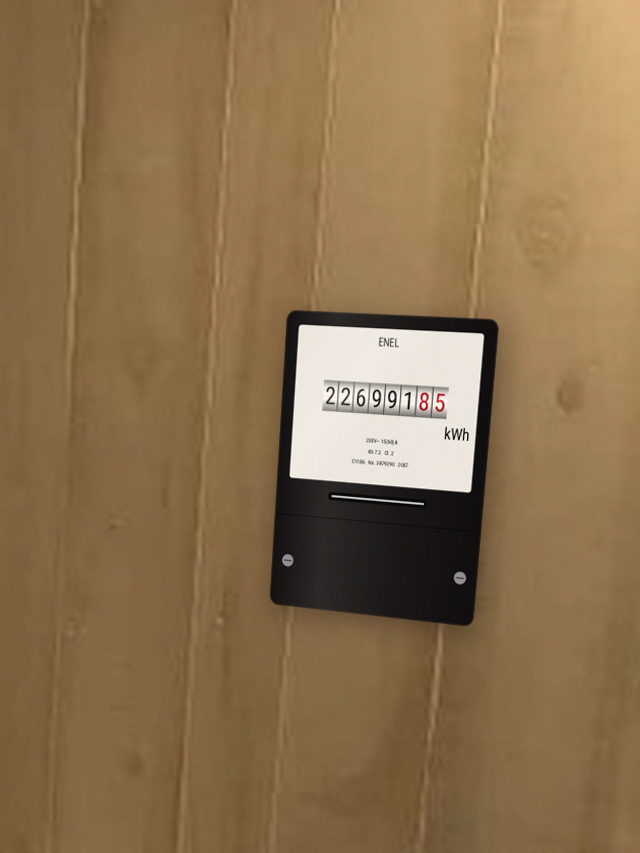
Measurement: 226991.85
